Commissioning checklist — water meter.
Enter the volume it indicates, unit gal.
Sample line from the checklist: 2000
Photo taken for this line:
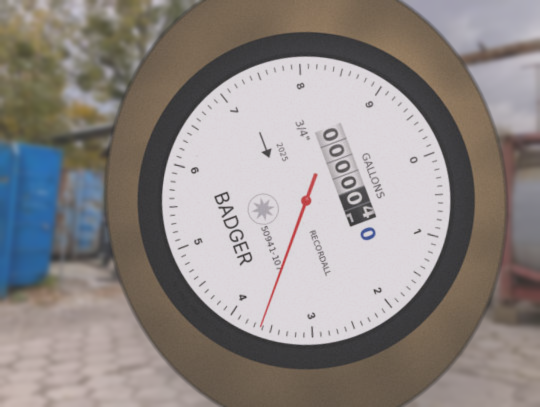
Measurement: 43.6
